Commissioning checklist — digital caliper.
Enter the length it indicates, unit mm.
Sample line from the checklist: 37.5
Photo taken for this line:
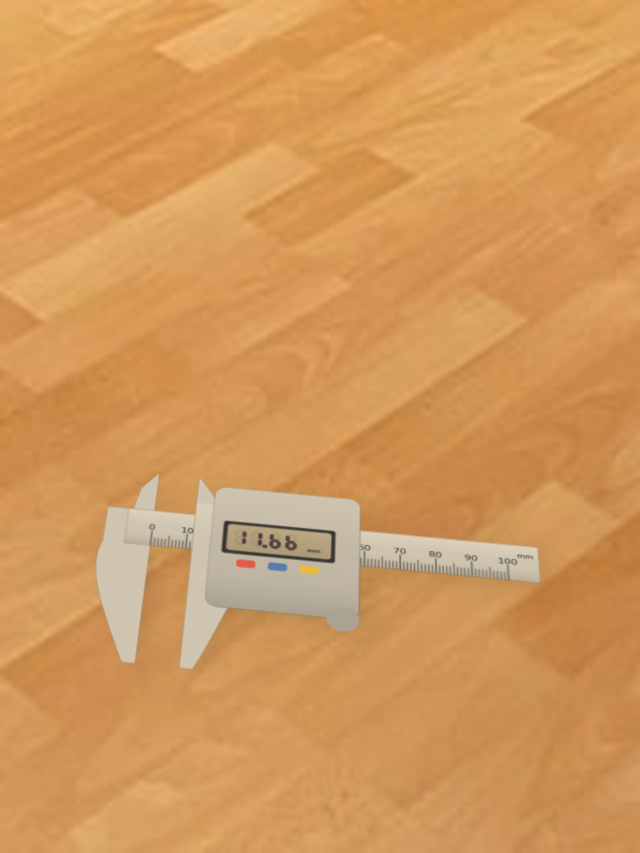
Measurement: 11.66
